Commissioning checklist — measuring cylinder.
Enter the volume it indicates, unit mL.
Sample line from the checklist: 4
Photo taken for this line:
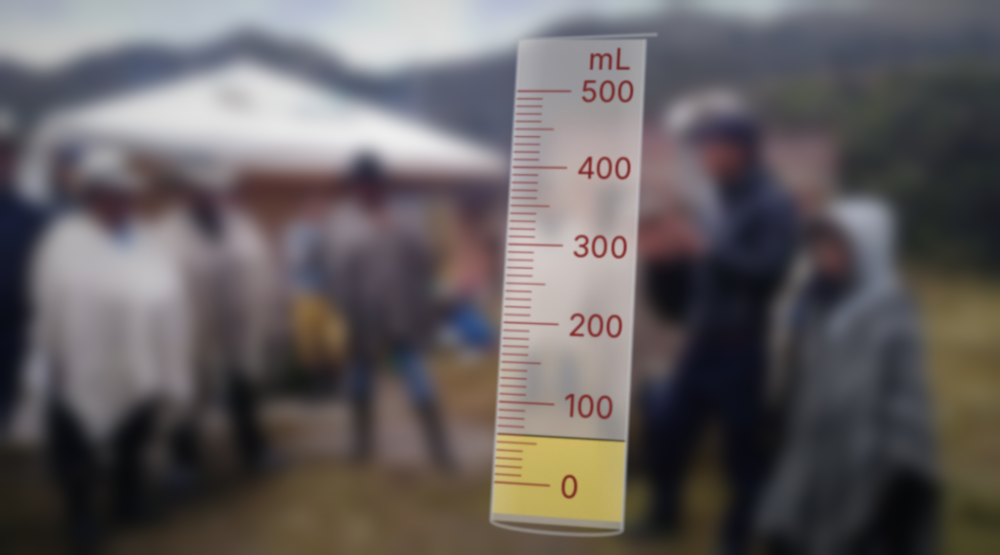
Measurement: 60
